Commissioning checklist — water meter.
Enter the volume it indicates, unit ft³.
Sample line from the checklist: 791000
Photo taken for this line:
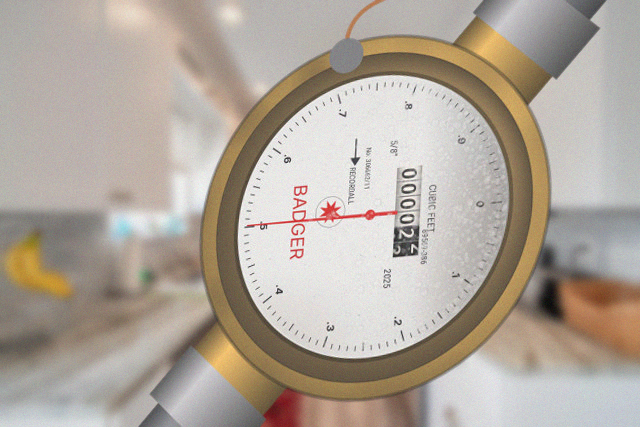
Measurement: 22.50
